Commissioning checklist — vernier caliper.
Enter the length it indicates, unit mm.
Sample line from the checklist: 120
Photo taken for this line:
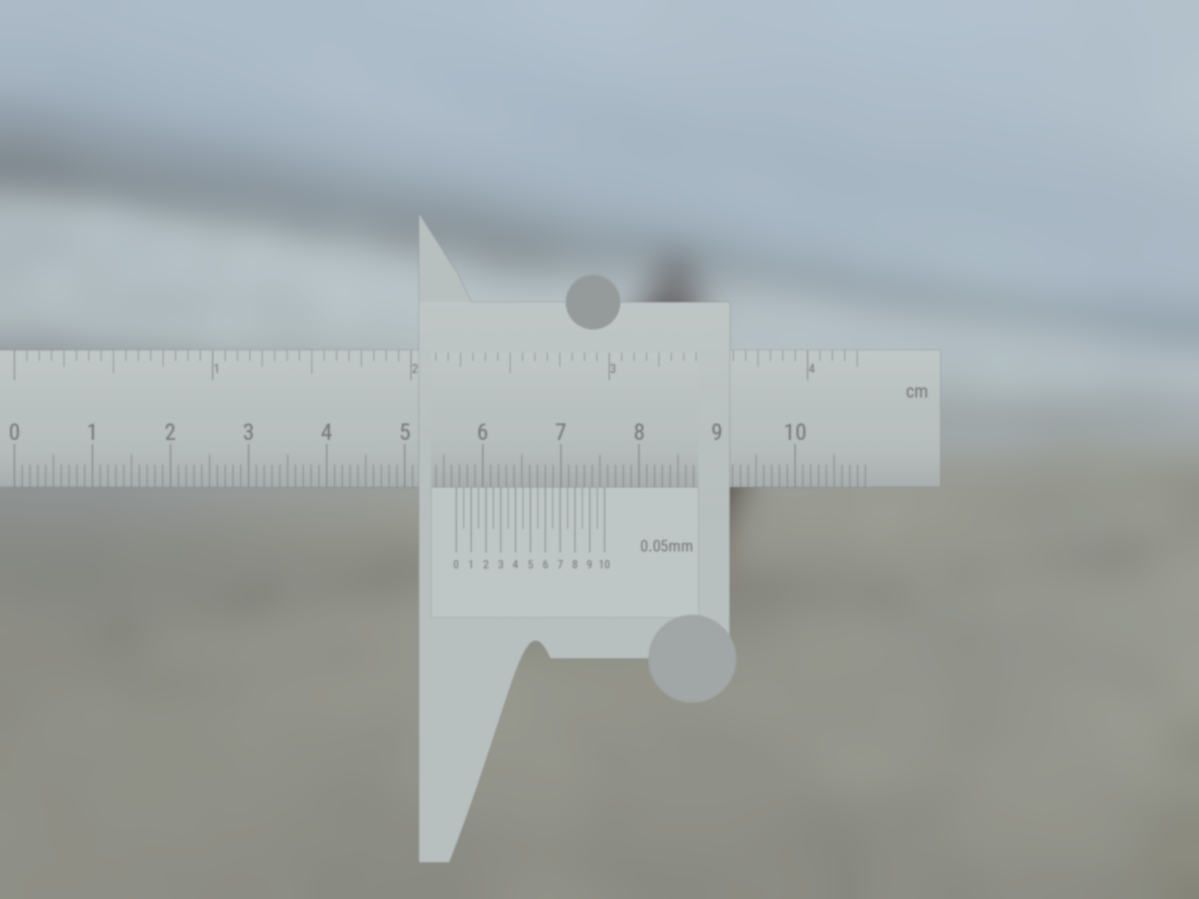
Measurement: 56.6
